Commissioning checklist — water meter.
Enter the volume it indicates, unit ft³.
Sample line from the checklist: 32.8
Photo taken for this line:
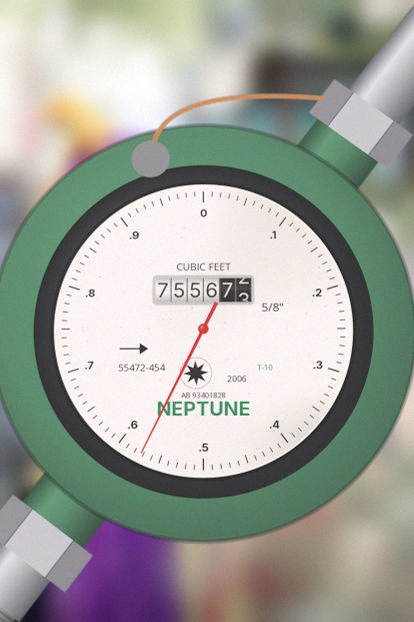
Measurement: 755672.57
